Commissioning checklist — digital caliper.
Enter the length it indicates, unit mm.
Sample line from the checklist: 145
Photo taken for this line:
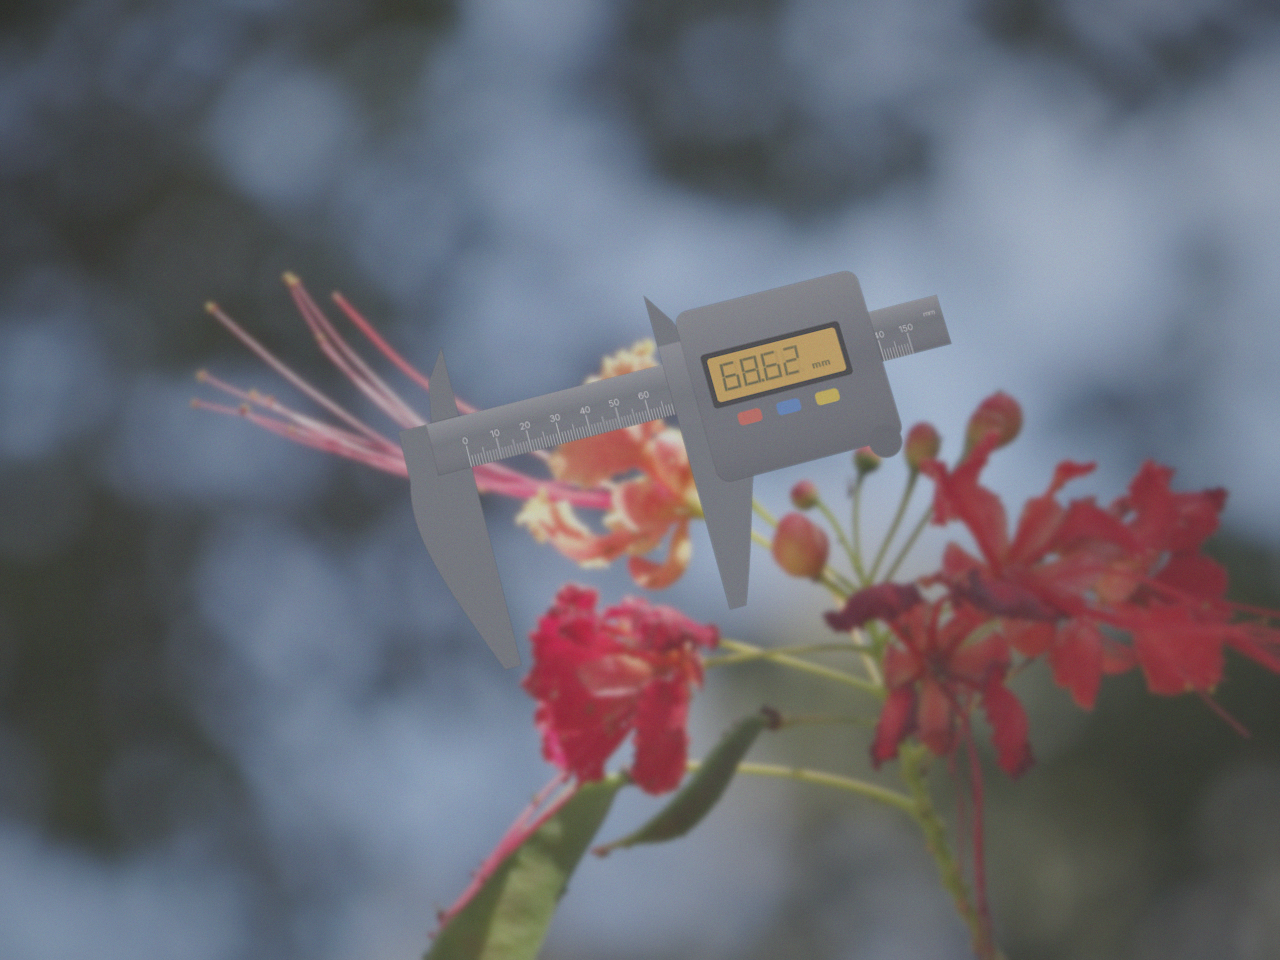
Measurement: 68.62
